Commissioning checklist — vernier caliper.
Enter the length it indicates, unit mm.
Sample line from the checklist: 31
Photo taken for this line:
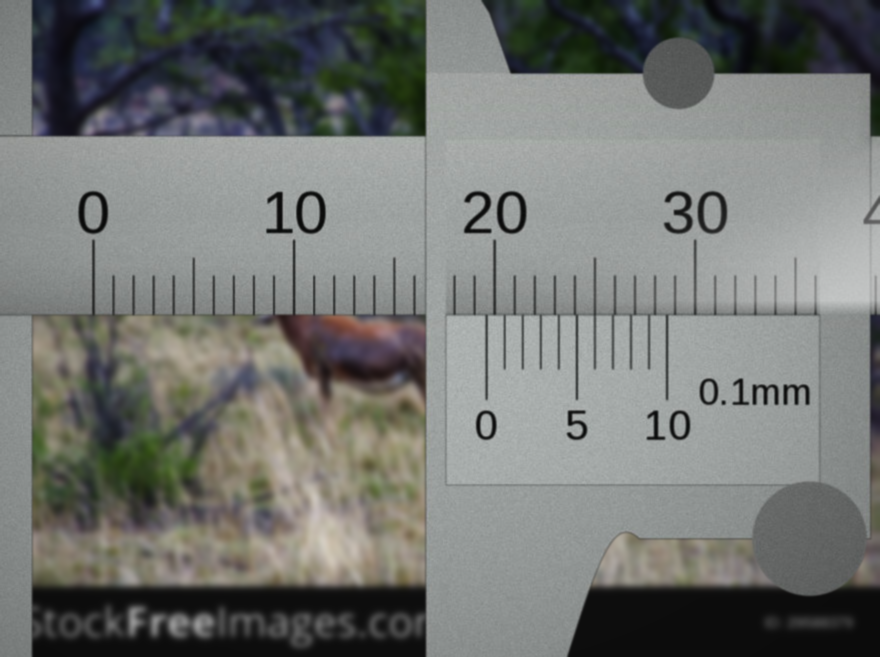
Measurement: 19.6
